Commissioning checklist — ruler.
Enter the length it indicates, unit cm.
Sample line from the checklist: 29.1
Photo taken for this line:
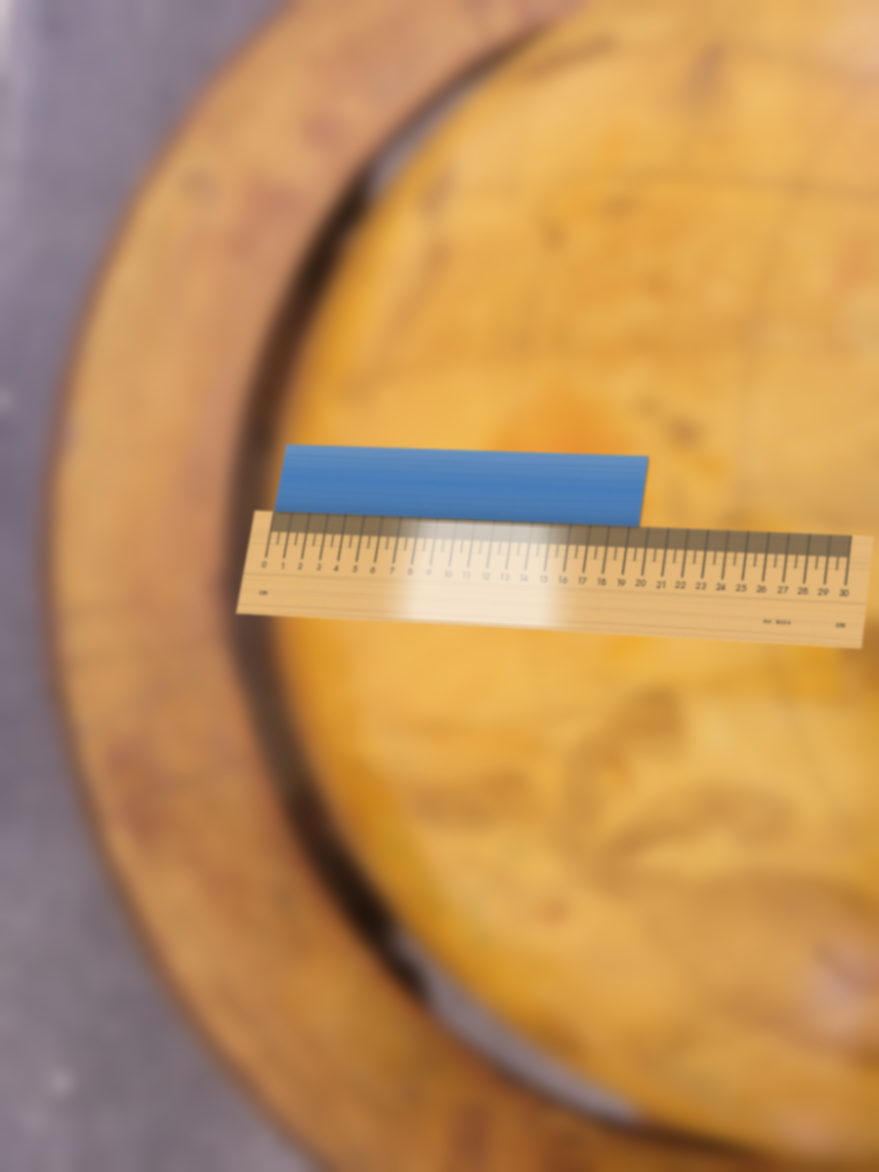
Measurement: 19.5
